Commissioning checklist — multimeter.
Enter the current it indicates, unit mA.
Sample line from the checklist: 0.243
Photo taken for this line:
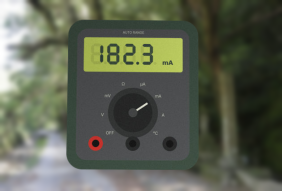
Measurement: 182.3
